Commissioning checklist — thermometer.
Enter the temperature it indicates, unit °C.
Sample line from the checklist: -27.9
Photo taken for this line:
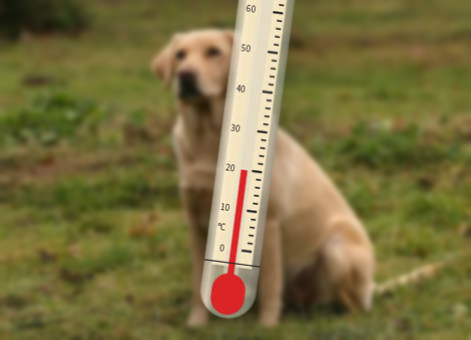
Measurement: 20
